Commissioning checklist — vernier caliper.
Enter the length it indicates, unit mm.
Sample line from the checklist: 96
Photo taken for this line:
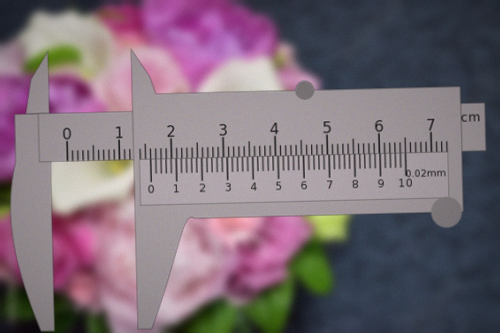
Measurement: 16.0
